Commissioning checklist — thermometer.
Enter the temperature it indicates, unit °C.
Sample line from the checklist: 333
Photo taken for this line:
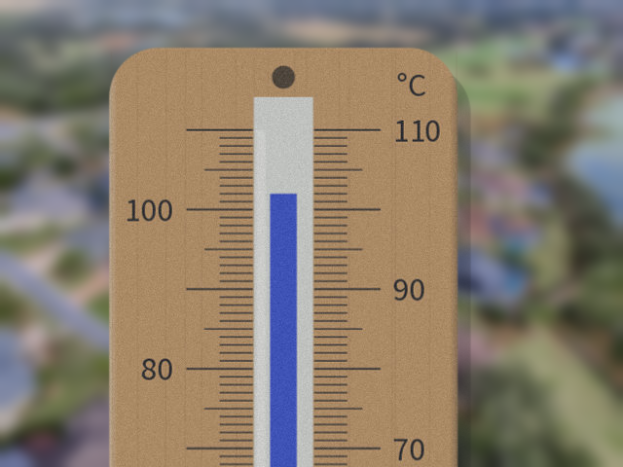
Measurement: 102
